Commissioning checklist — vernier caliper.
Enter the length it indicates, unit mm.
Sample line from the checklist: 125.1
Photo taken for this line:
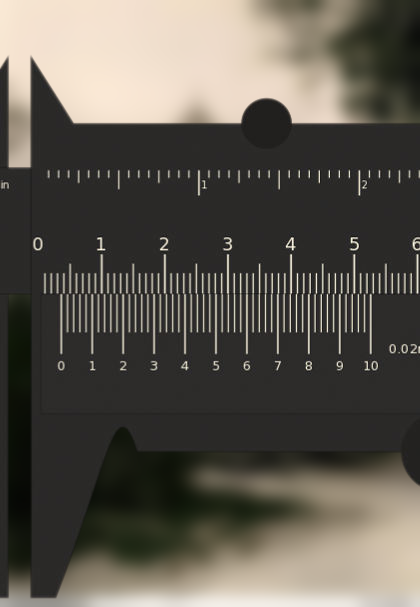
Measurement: 3.6
